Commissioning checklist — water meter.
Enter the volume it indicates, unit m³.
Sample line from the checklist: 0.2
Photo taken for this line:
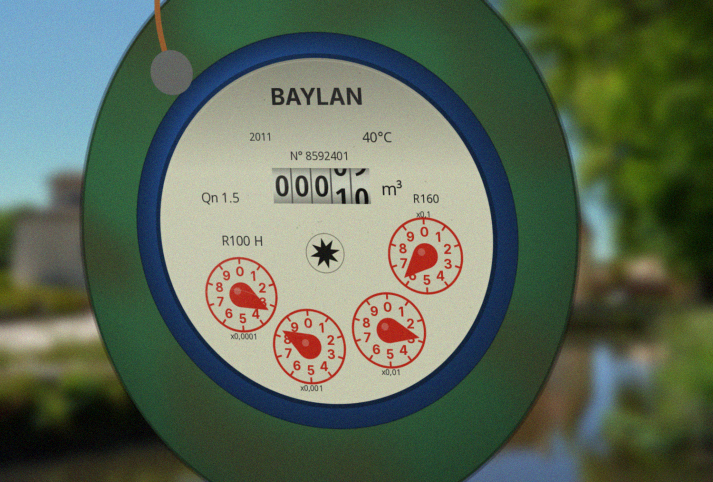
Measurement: 9.6283
